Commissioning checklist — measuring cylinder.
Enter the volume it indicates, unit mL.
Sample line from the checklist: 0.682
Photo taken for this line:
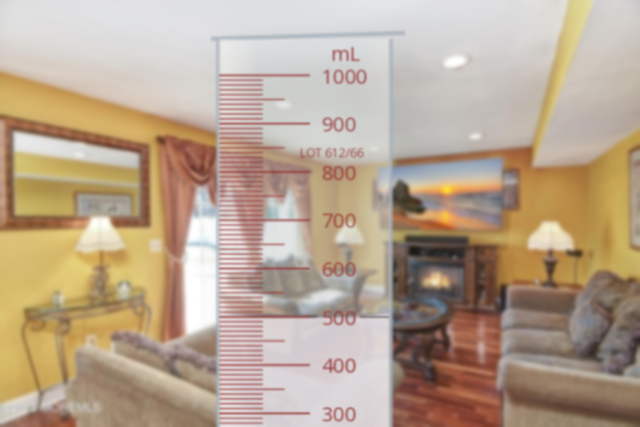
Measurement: 500
